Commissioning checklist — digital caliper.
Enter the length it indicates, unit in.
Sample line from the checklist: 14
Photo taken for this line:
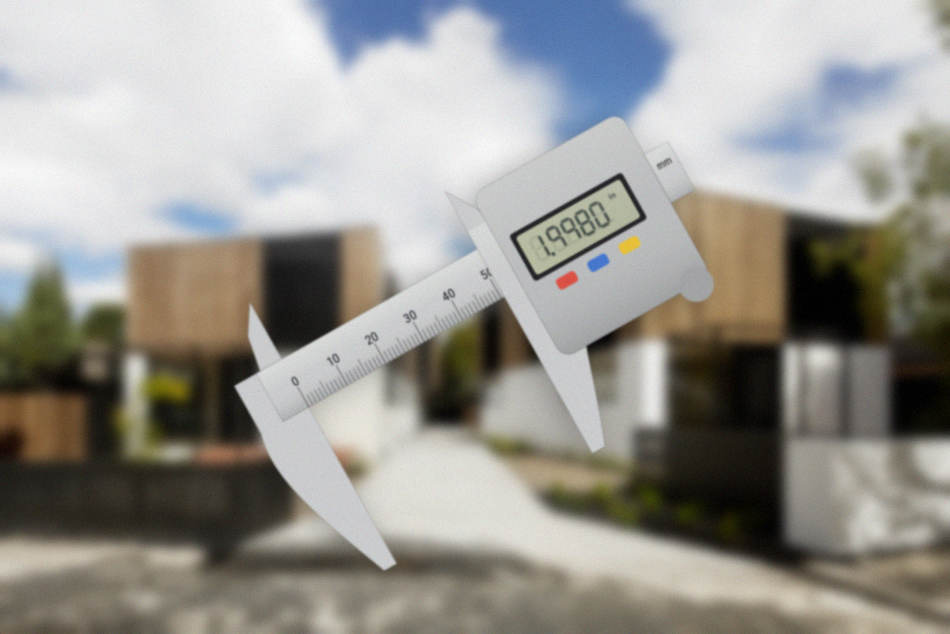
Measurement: 1.9980
